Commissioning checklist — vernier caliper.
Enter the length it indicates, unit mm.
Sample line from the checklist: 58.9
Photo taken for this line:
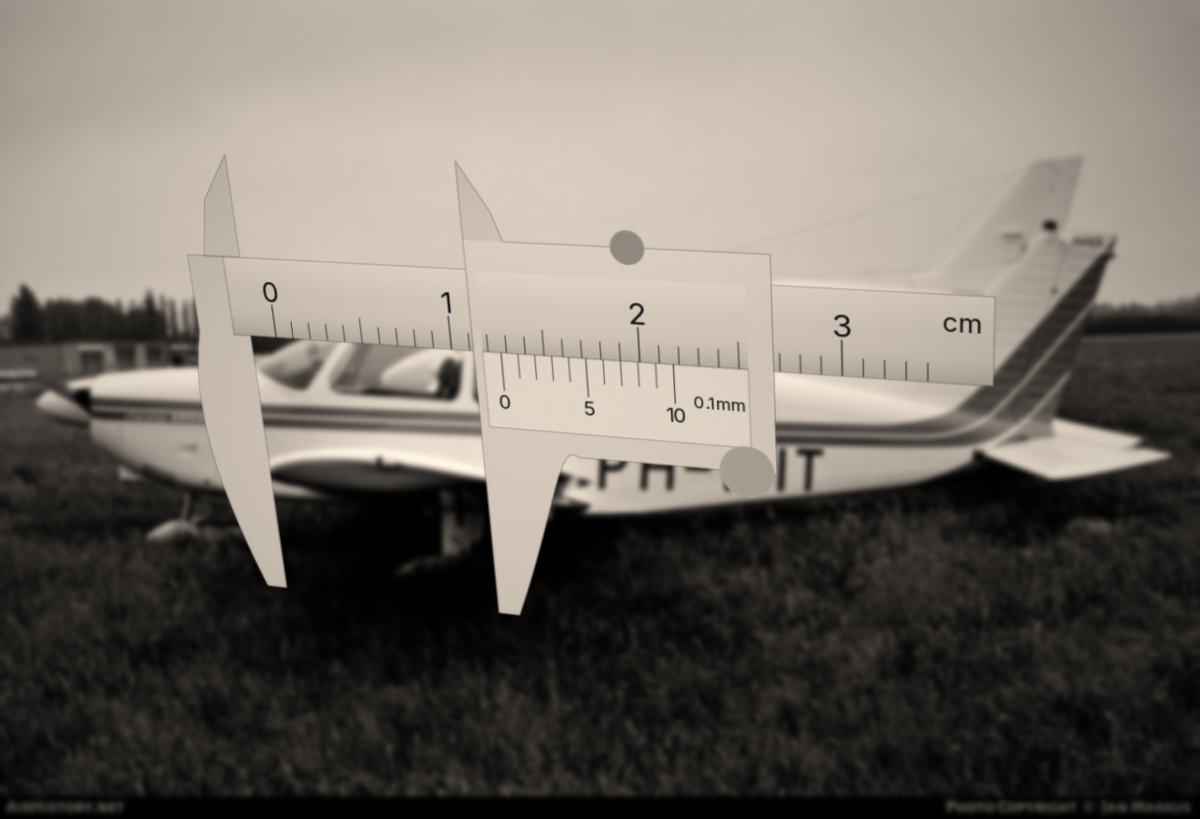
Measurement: 12.7
